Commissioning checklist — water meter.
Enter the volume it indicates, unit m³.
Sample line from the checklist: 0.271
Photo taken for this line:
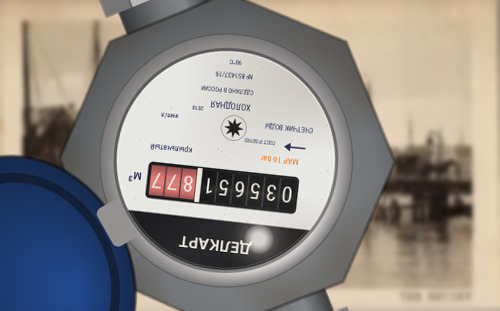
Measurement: 35651.877
